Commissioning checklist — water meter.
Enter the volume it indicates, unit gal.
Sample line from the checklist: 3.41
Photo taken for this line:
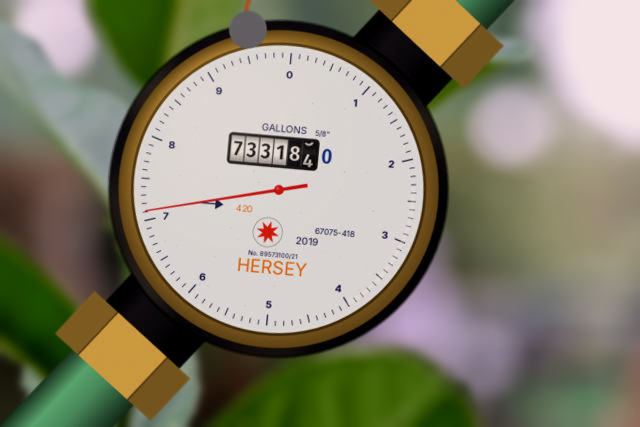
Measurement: 7331837.1
